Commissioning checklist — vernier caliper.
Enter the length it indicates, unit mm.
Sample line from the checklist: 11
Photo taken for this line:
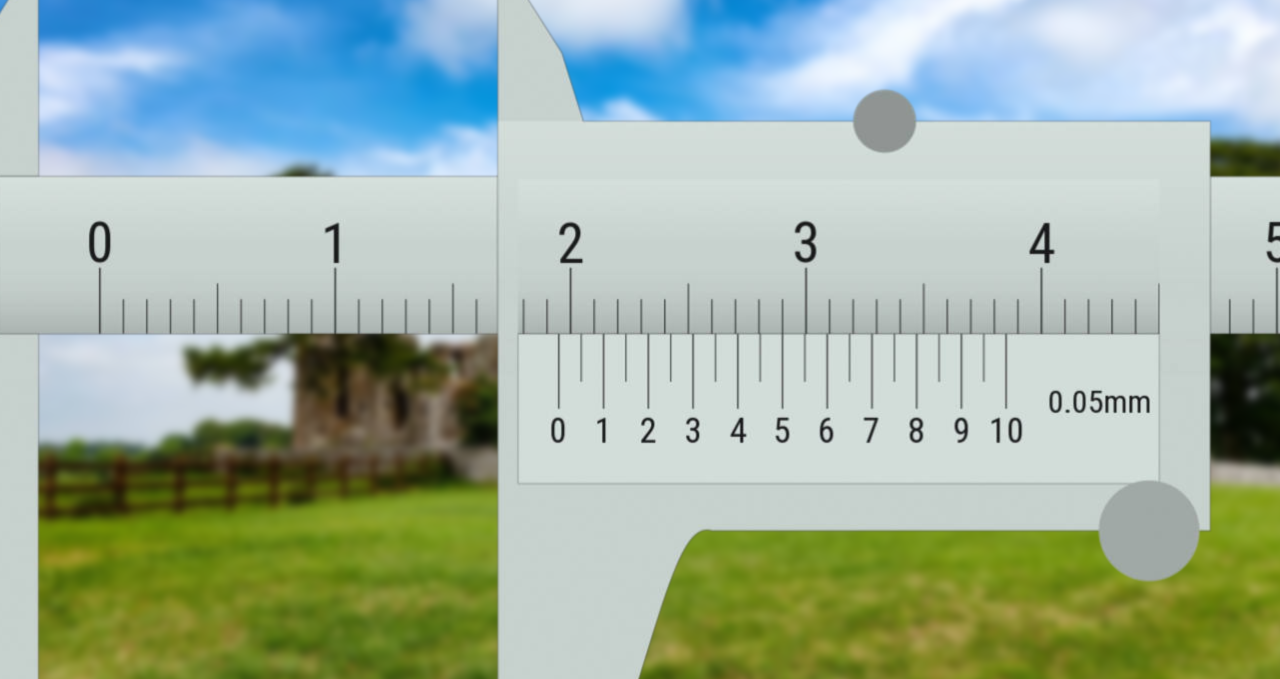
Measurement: 19.5
